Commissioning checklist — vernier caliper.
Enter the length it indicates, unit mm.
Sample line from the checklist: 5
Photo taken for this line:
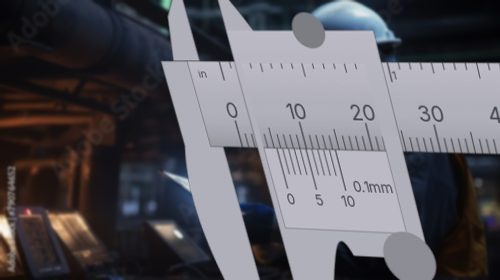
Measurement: 5.4
